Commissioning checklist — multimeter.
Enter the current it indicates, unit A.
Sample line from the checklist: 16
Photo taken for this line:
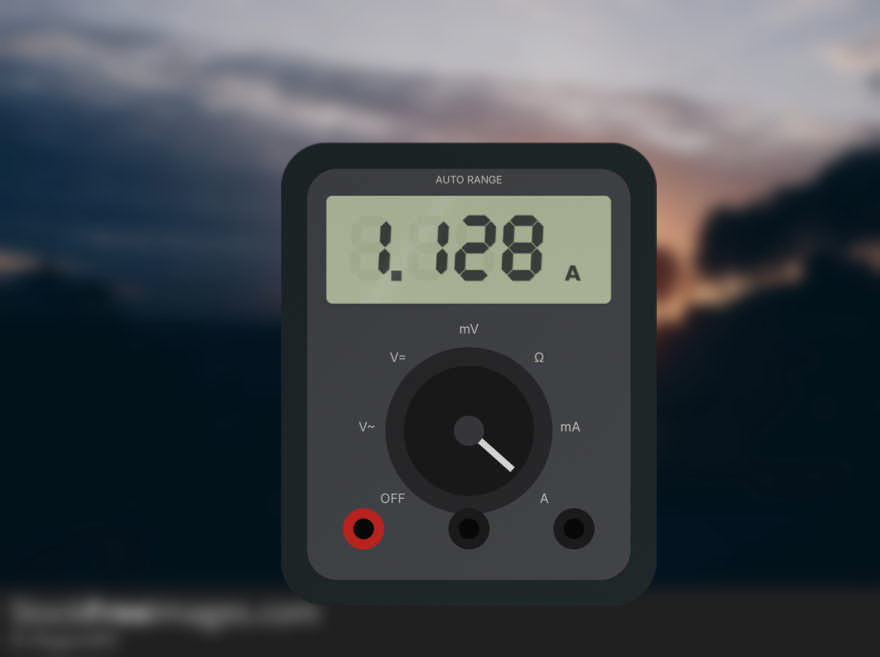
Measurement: 1.128
